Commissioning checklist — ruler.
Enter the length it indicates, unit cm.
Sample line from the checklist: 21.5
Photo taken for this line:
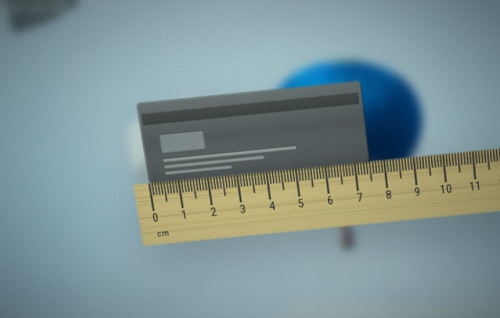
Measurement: 7.5
